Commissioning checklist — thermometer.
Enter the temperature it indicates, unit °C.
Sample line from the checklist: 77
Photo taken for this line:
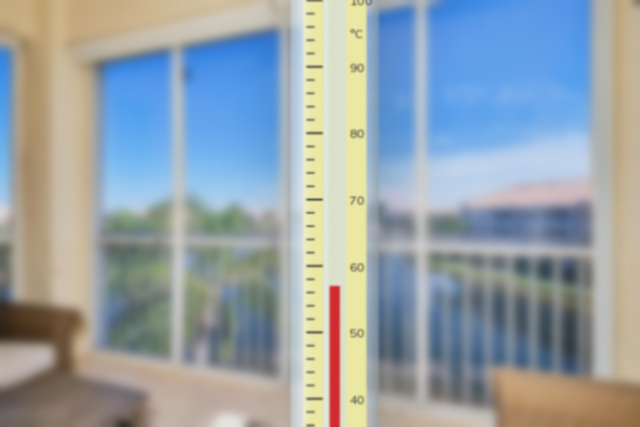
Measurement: 57
